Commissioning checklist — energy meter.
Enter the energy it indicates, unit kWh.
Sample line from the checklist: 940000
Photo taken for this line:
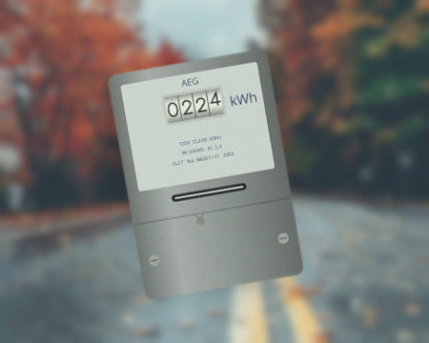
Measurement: 224
